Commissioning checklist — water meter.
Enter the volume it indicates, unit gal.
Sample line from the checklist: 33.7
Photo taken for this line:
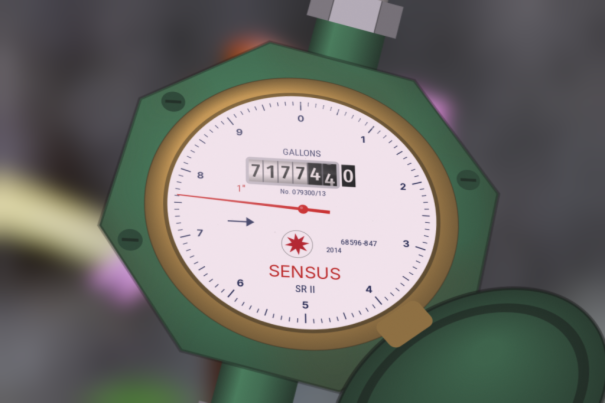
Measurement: 7177437.6
